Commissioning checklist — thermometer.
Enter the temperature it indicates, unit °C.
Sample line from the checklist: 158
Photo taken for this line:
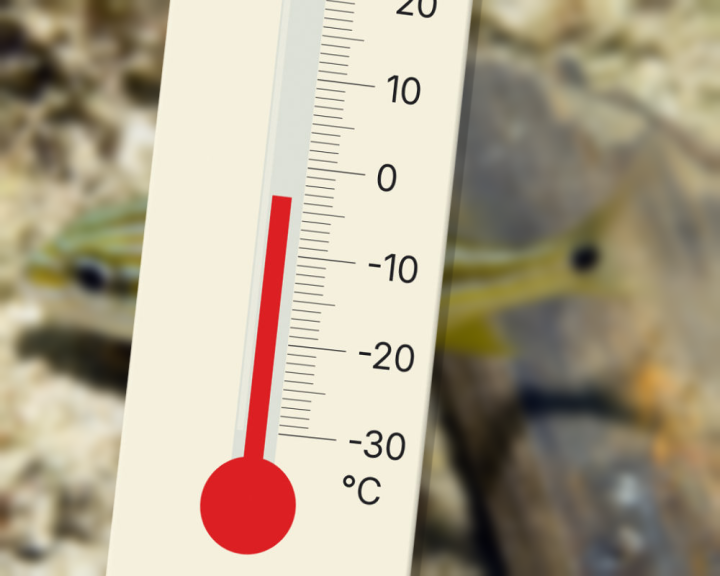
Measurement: -3.5
